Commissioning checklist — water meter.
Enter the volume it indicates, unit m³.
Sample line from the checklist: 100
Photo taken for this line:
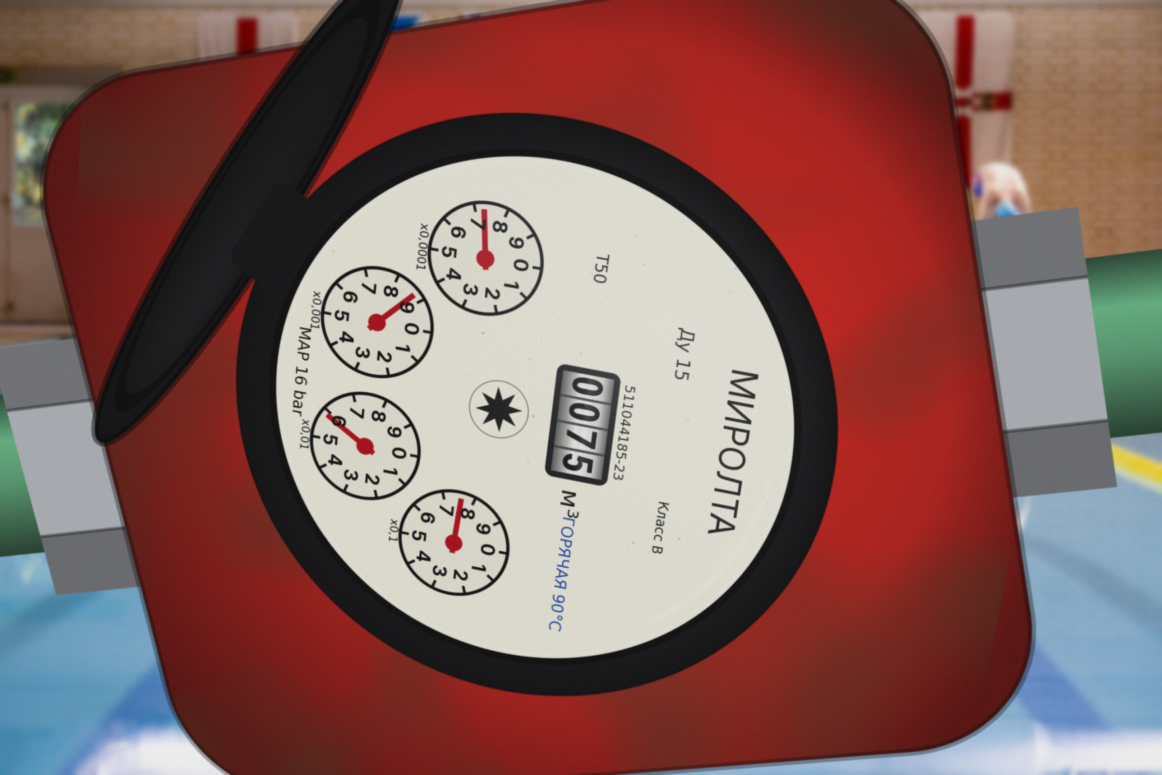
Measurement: 75.7587
